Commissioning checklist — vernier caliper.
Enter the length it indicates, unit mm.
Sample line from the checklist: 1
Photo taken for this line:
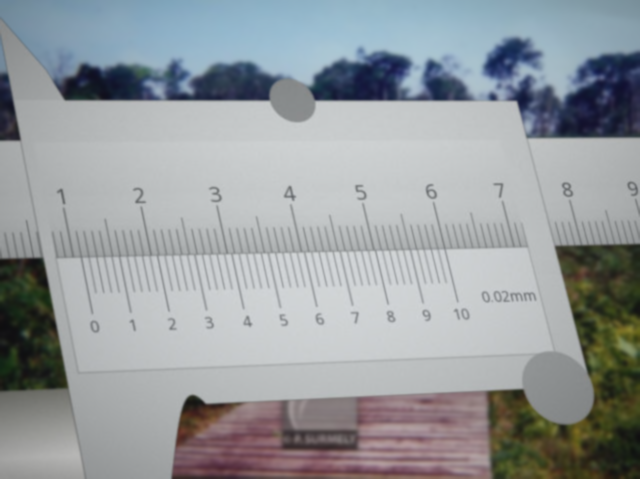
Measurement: 11.0
